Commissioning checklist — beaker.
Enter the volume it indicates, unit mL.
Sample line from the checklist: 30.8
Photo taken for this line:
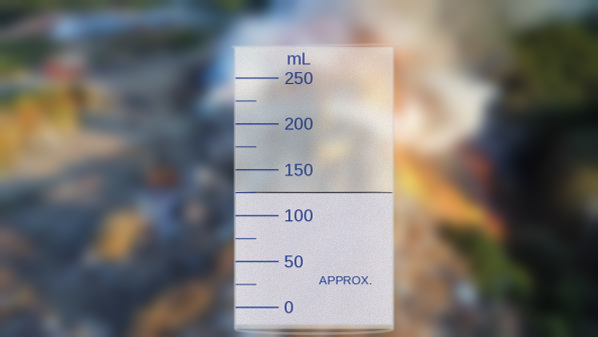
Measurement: 125
